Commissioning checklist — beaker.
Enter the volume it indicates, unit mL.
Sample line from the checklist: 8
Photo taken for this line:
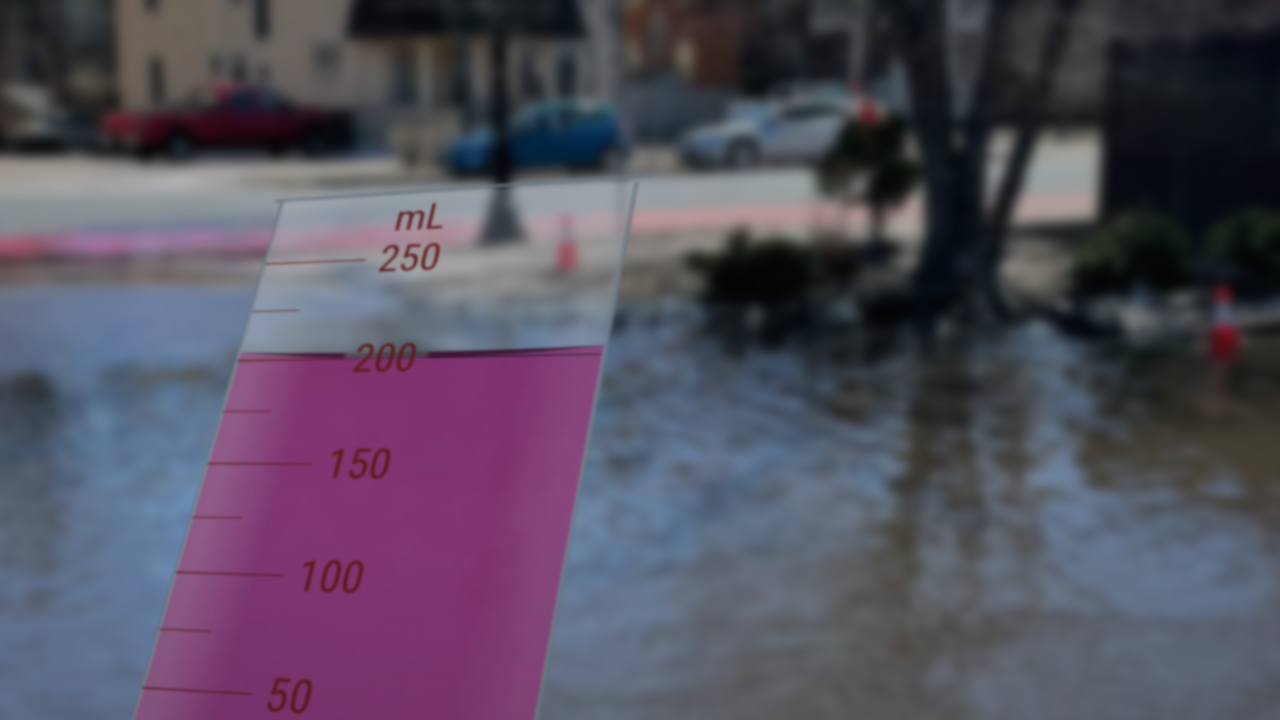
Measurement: 200
